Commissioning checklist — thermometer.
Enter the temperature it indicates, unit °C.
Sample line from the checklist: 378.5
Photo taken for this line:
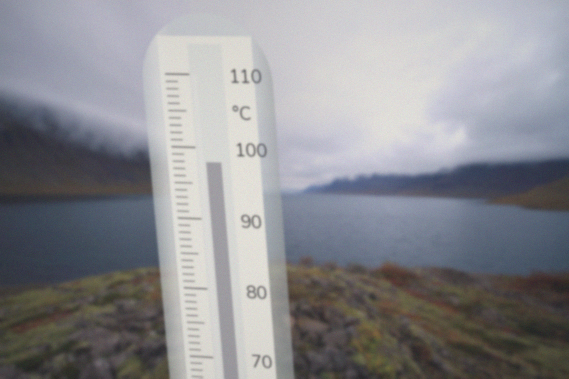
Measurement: 98
